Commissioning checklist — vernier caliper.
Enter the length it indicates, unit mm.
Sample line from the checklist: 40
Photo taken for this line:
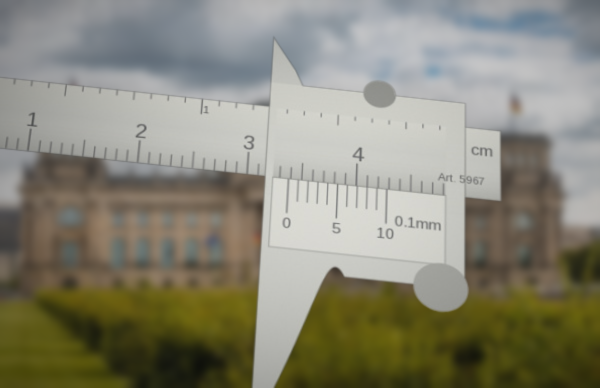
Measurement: 33.8
